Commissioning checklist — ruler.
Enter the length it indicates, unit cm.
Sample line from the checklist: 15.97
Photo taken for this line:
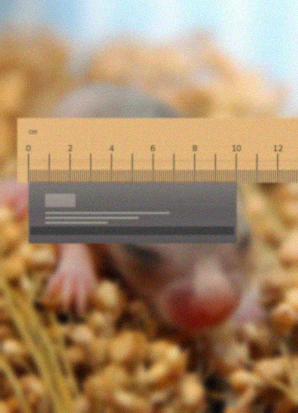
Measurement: 10
